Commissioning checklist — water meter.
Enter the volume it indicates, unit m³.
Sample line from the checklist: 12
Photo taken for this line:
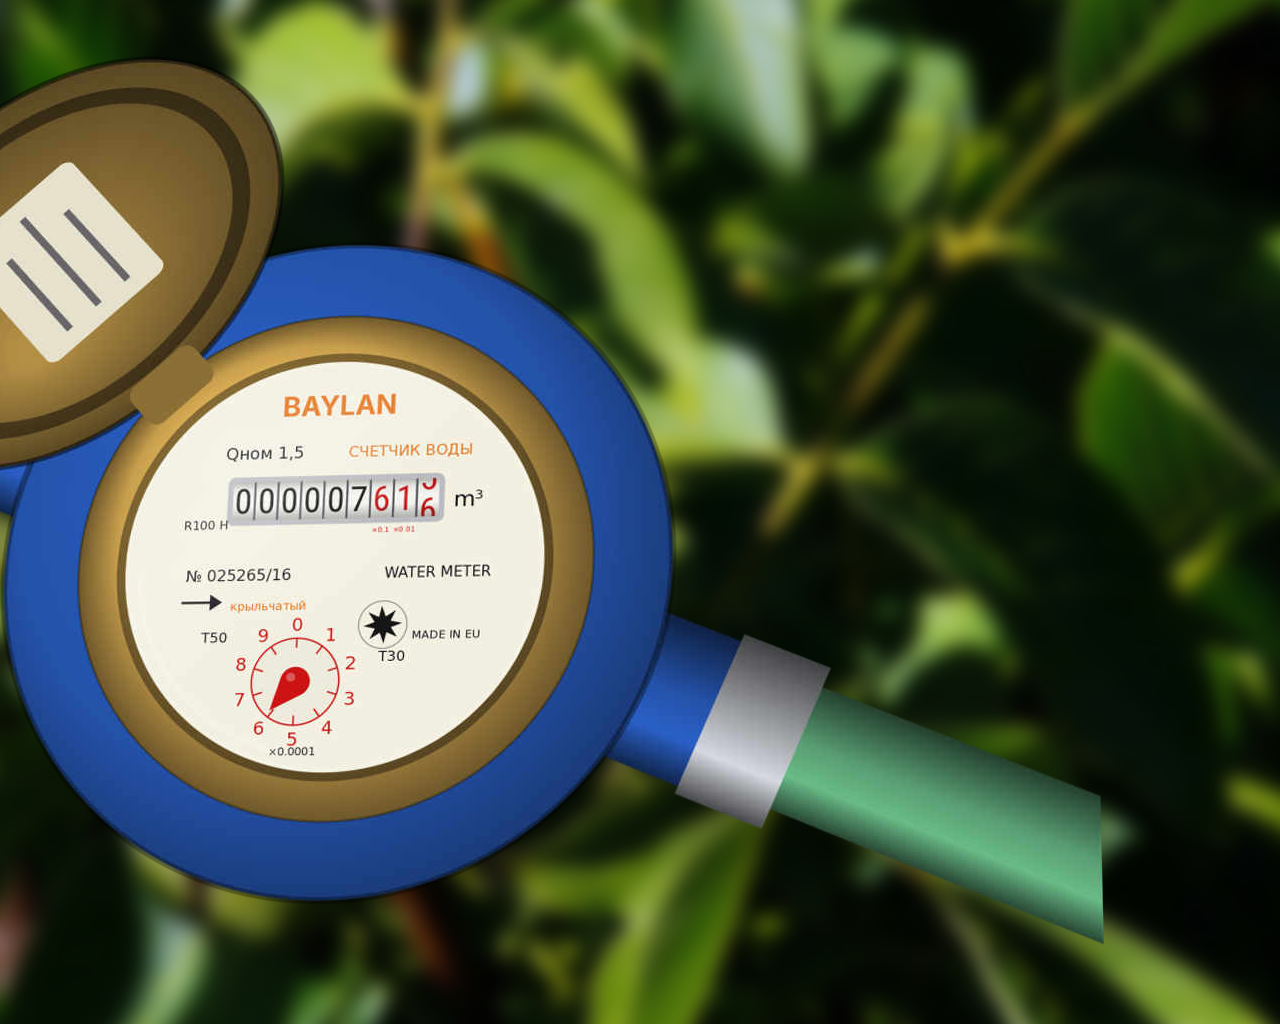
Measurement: 7.6156
